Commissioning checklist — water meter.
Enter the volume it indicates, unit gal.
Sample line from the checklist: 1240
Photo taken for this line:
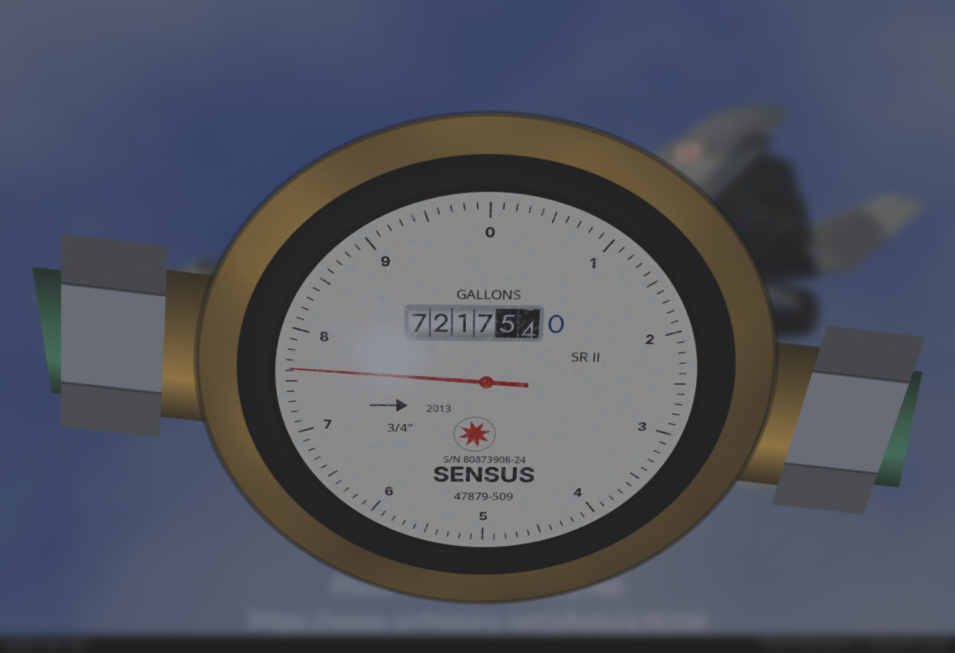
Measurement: 7217537.6
